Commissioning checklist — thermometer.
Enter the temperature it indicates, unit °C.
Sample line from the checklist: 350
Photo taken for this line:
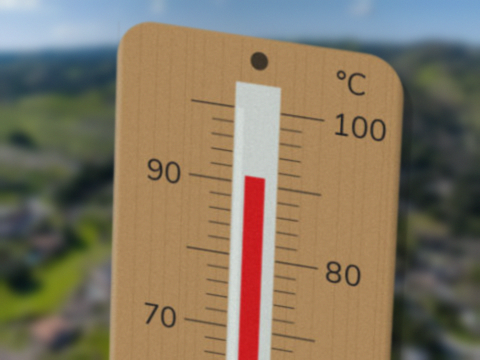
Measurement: 91
